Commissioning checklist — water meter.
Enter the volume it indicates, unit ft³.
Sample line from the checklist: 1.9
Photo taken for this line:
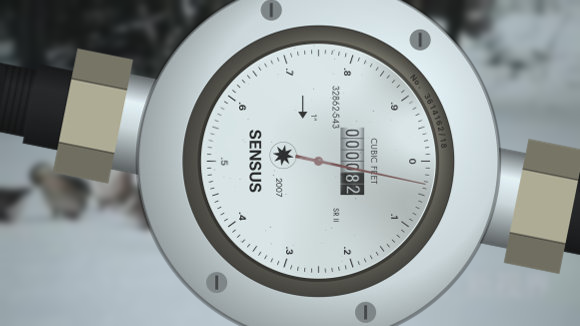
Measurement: 82.03
